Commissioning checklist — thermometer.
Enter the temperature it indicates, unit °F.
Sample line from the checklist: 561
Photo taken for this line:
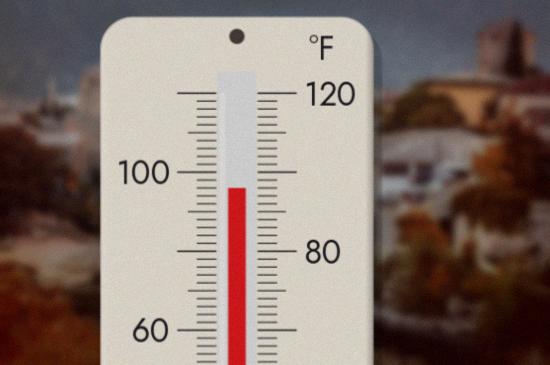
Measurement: 96
